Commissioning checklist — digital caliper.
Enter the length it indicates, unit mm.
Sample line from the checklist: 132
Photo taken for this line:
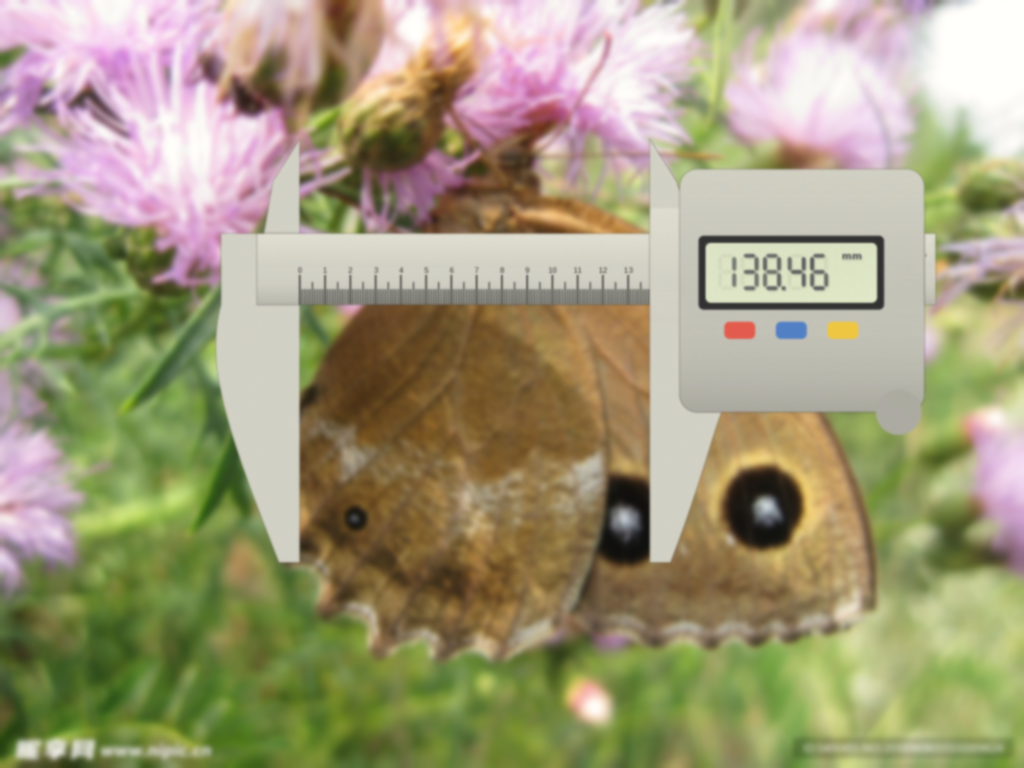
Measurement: 138.46
